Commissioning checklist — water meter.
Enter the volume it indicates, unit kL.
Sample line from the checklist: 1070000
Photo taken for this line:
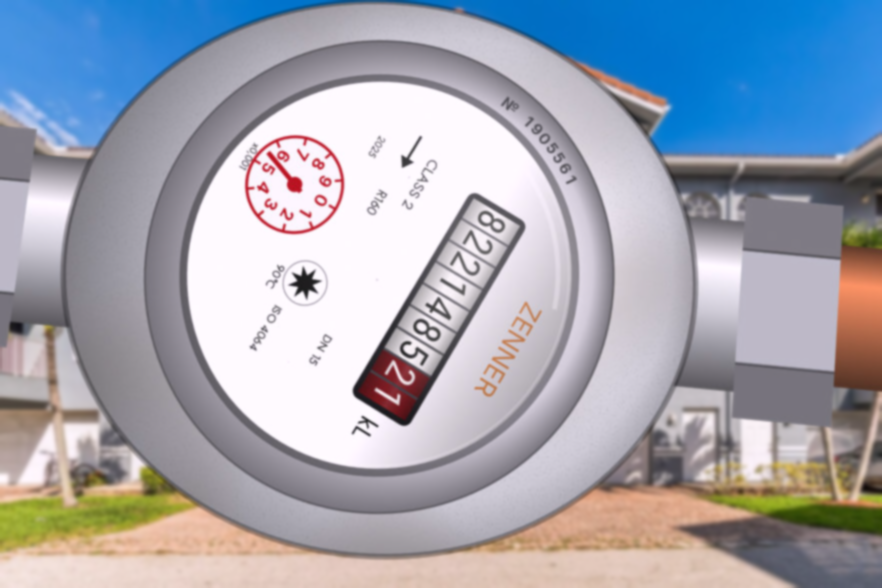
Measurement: 8221485.215
